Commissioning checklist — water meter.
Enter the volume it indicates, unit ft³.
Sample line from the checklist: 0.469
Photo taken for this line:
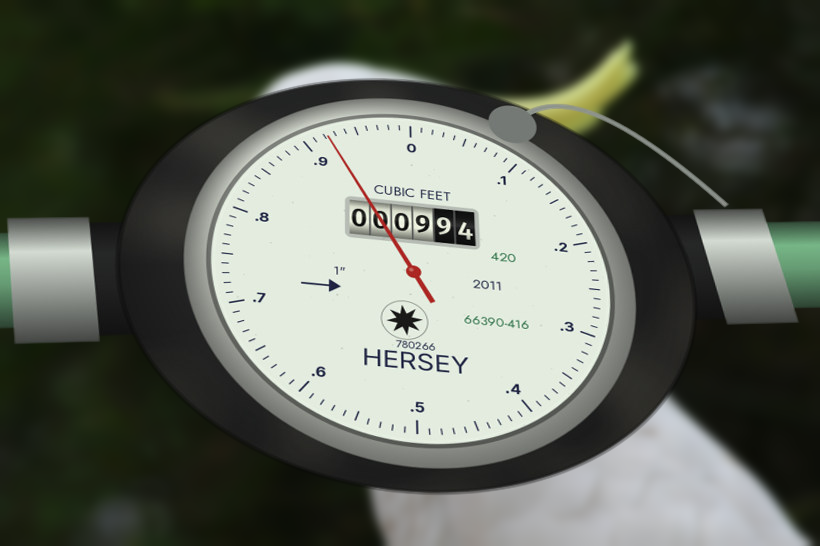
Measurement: 993.92
